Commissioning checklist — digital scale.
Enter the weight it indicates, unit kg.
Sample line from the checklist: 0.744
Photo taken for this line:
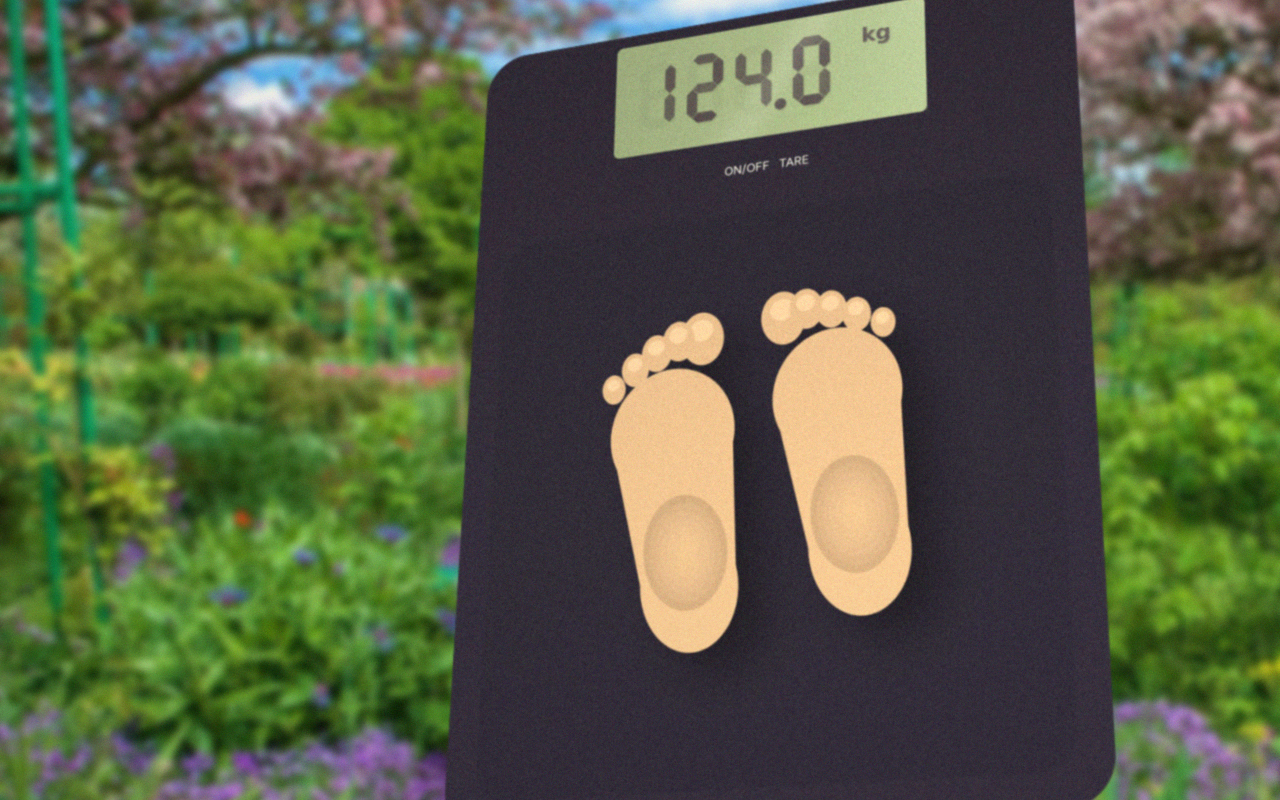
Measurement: 124.0
